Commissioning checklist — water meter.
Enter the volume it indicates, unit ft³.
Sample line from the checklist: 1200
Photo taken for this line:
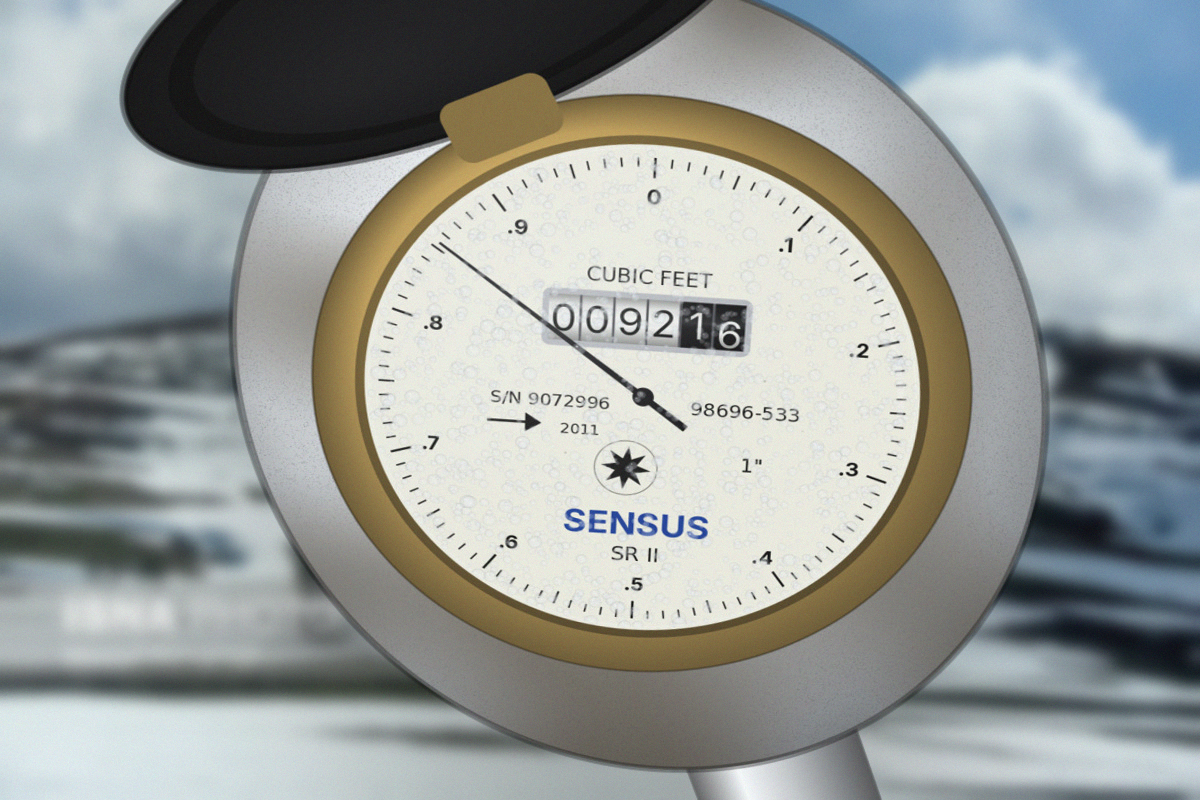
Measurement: 9215.85
